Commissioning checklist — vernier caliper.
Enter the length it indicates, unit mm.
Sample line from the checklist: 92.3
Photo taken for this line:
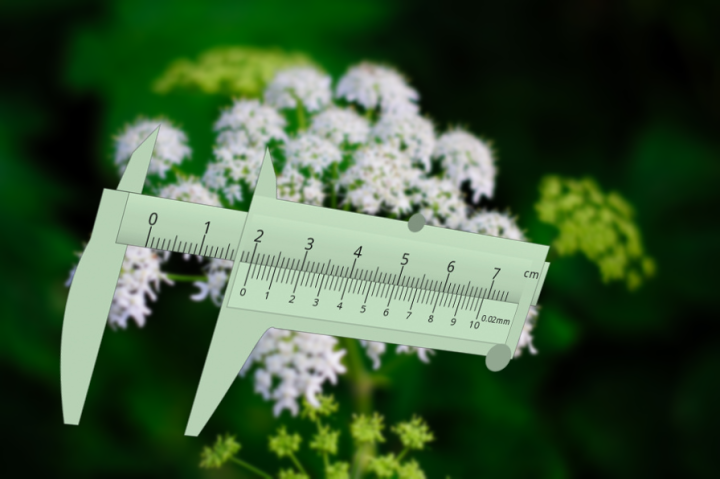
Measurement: 20.0
